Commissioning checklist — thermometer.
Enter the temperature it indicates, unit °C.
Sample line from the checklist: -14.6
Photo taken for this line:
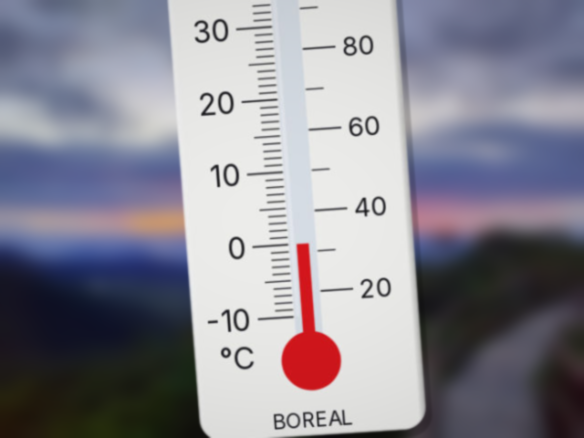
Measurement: 0
